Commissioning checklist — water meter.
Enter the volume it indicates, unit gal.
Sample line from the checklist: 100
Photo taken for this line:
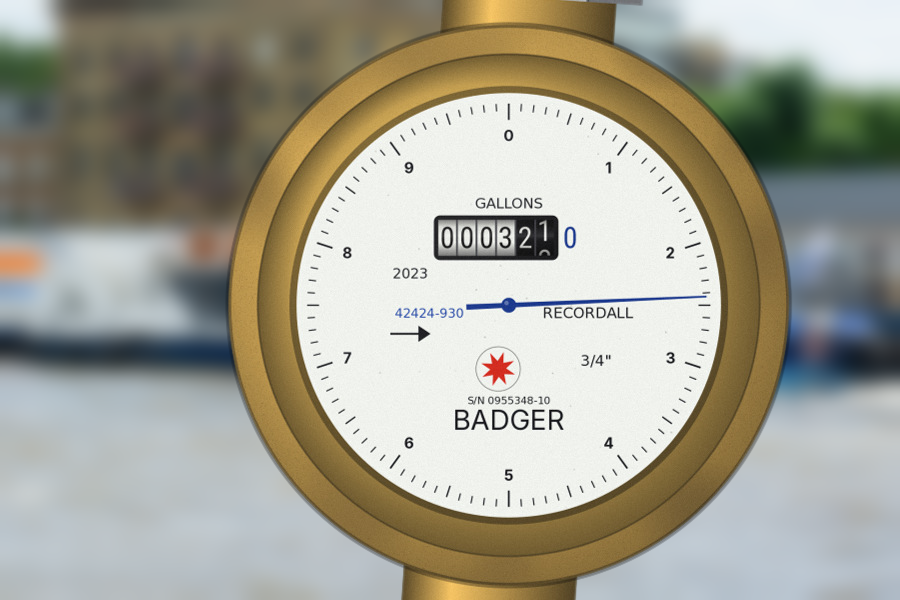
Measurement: 3212.4
